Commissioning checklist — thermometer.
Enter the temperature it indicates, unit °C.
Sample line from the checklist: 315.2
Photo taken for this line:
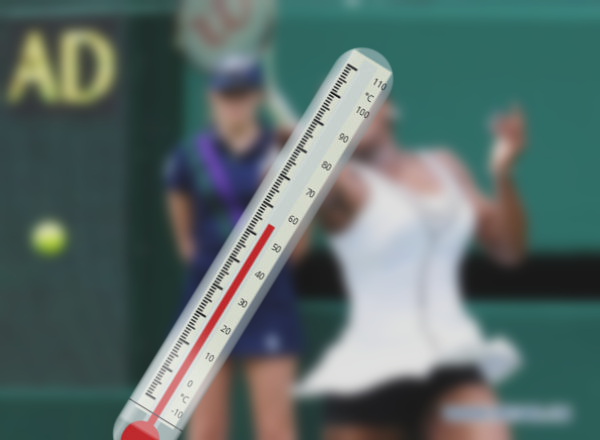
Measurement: 55
